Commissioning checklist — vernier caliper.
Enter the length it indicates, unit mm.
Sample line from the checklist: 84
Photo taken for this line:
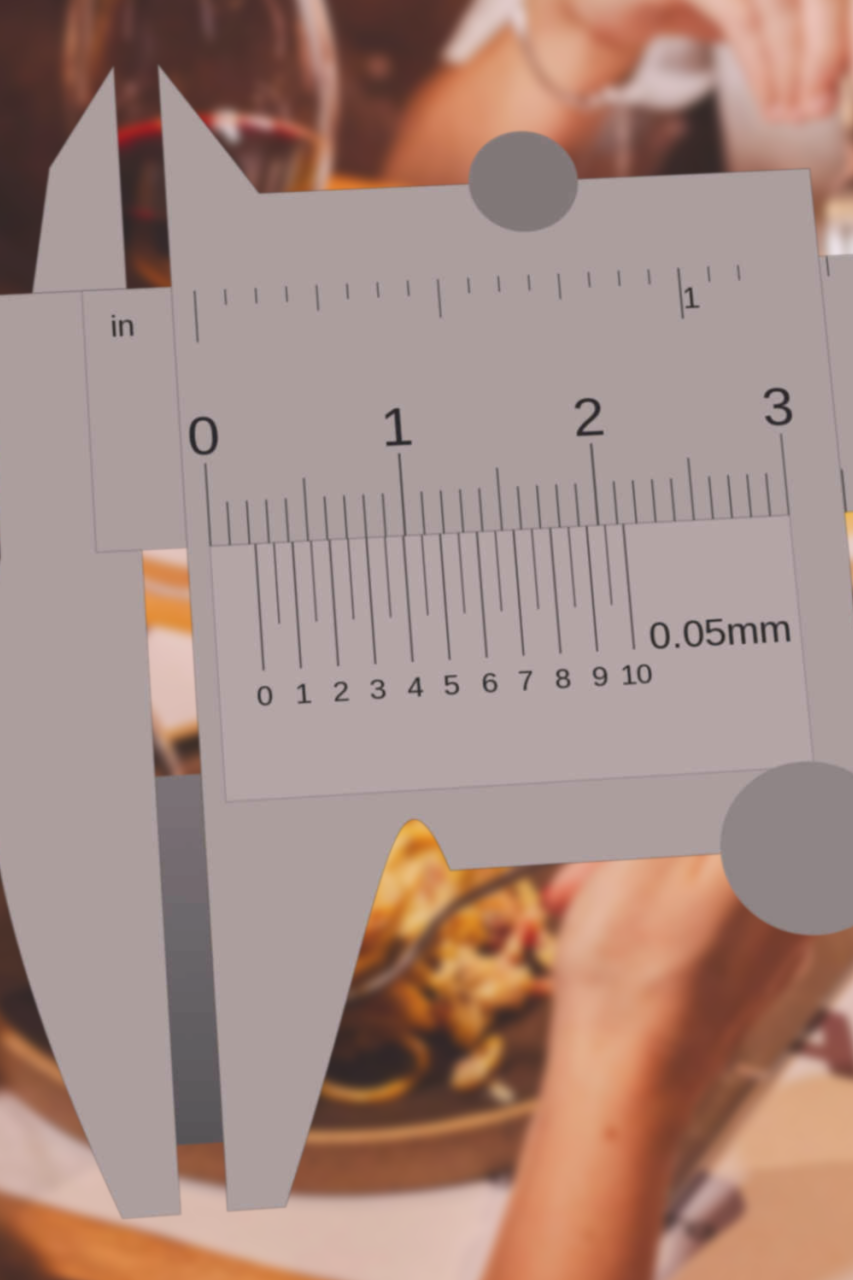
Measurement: 2.3
